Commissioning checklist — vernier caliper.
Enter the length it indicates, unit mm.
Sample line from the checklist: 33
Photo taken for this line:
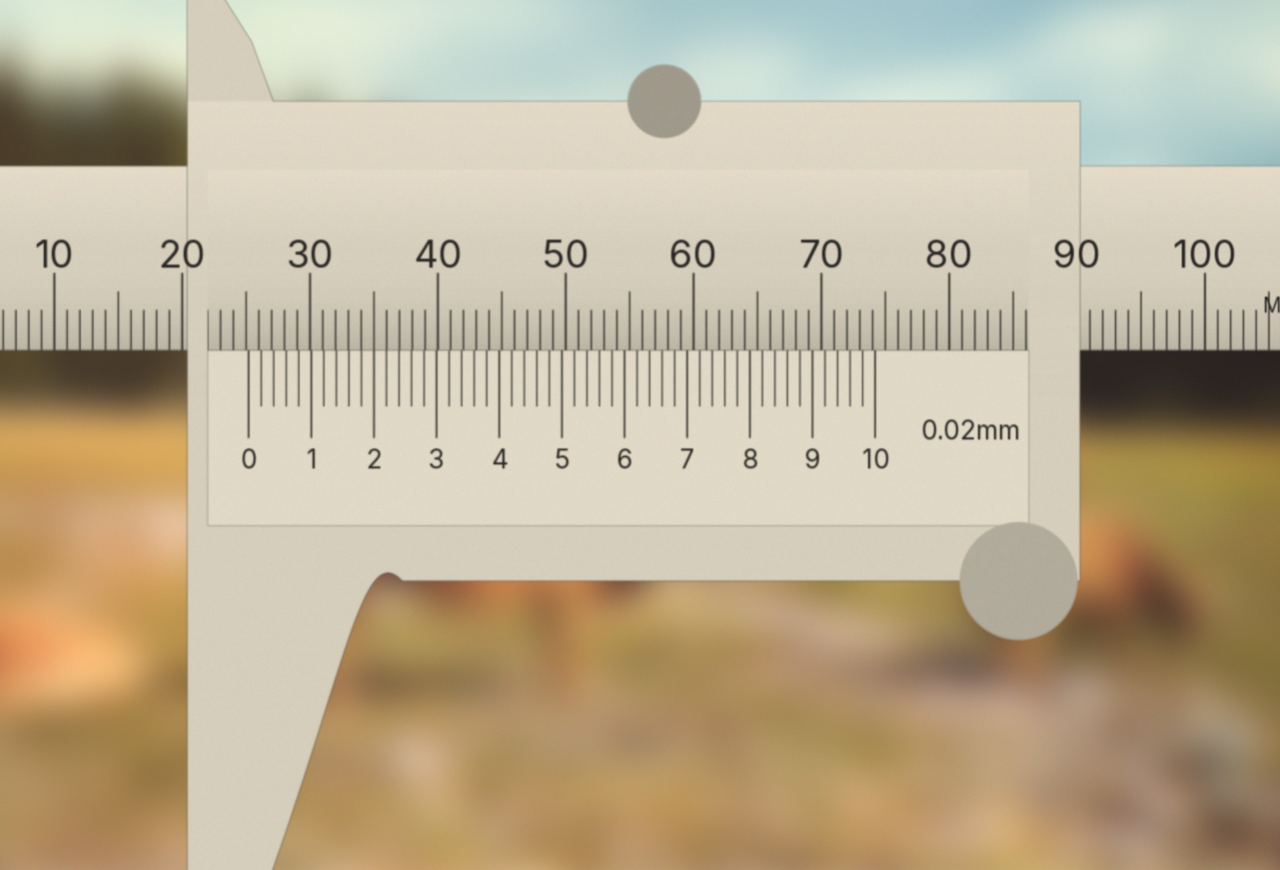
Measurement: 25.2
